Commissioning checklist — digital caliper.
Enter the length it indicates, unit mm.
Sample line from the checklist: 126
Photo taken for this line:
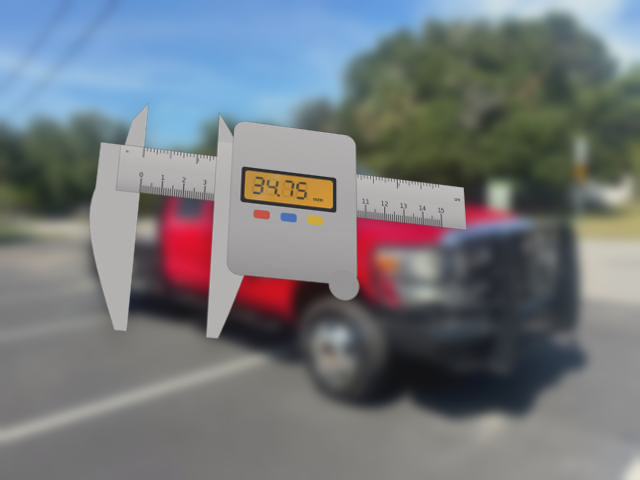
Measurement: 34.75
